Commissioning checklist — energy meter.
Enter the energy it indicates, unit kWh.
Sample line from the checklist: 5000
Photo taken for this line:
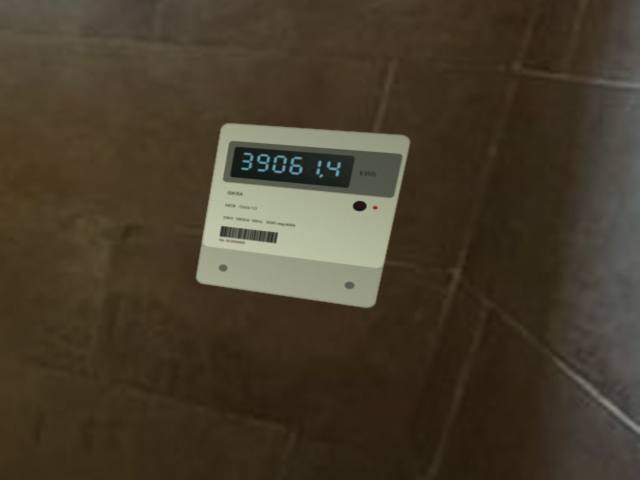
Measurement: 39061.4
